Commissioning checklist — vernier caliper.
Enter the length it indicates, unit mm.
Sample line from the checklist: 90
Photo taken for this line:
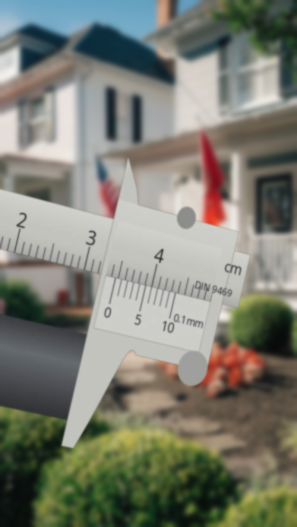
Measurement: 34.6
